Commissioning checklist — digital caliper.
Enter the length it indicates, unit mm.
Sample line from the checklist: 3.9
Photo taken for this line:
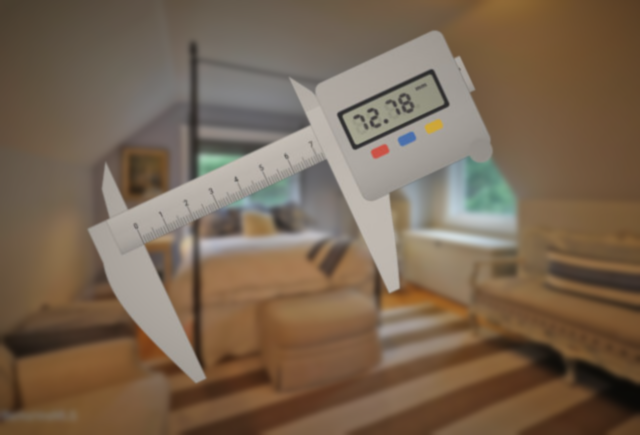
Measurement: 72.78
